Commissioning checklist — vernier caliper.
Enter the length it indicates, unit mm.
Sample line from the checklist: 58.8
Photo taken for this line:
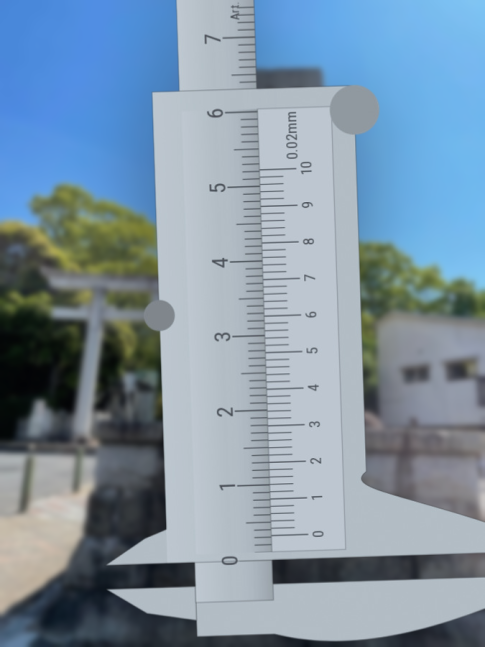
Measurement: 3.2
